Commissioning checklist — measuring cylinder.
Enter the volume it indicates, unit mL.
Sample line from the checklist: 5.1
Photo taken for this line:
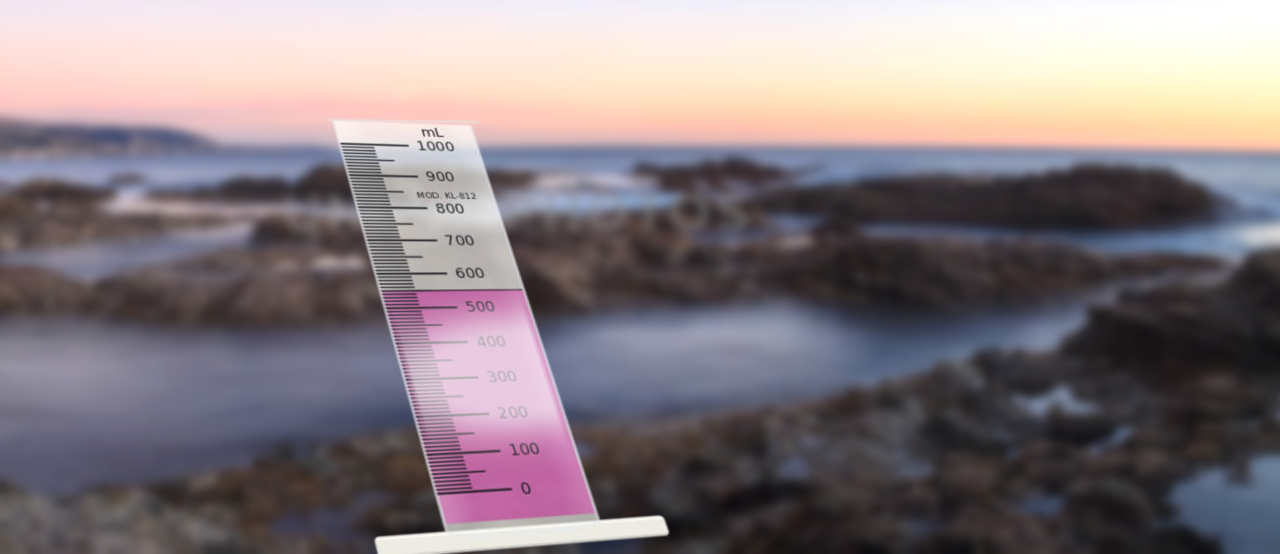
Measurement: 550
